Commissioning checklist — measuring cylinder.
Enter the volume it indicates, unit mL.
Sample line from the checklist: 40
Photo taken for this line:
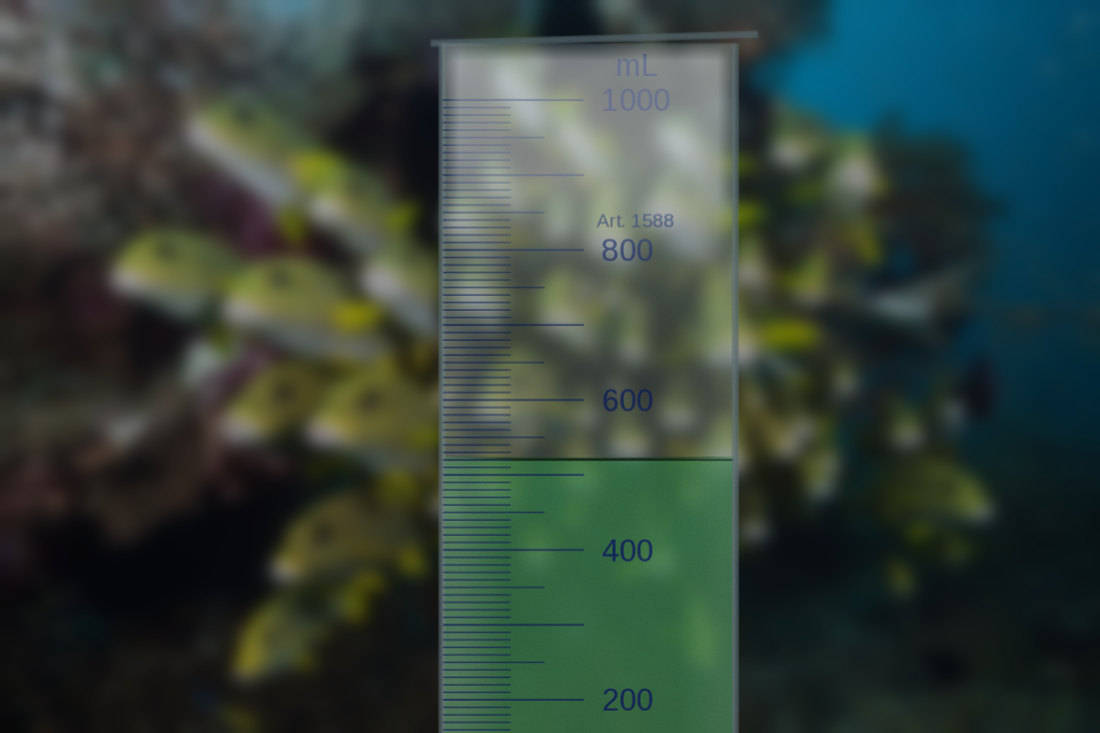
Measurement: 520
